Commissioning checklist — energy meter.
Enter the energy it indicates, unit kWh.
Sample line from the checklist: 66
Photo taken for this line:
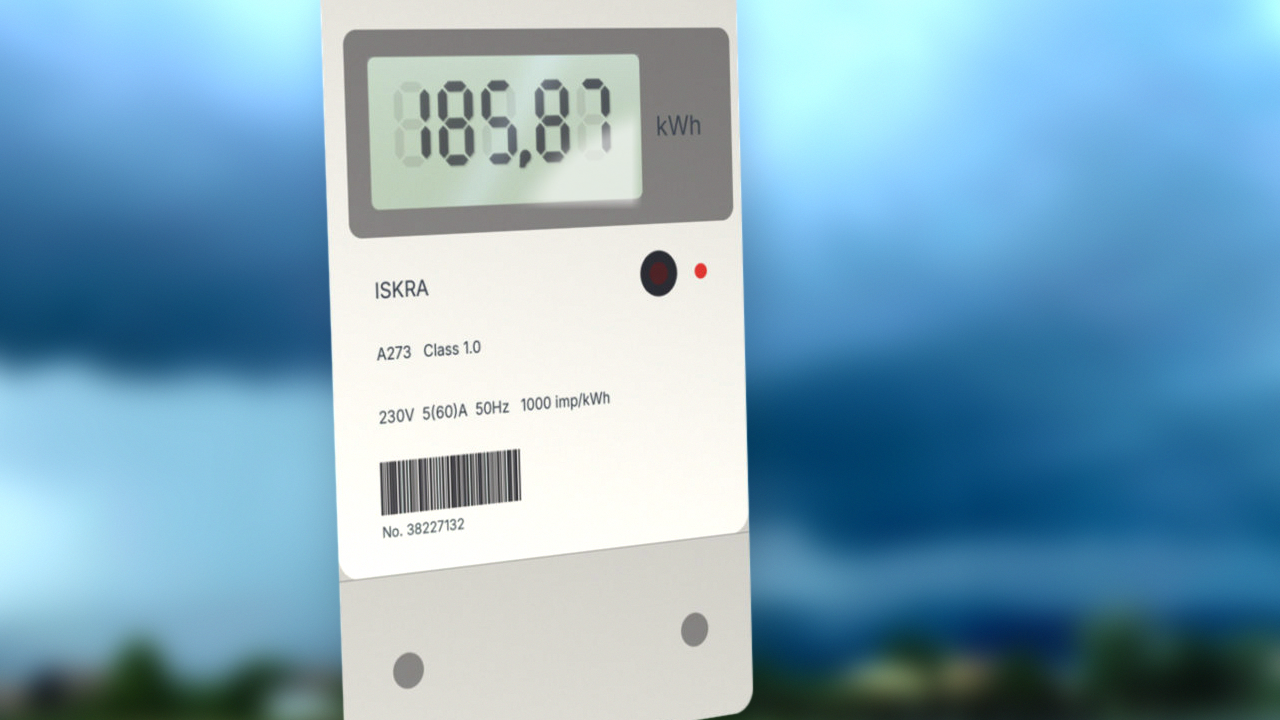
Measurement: 185.87
